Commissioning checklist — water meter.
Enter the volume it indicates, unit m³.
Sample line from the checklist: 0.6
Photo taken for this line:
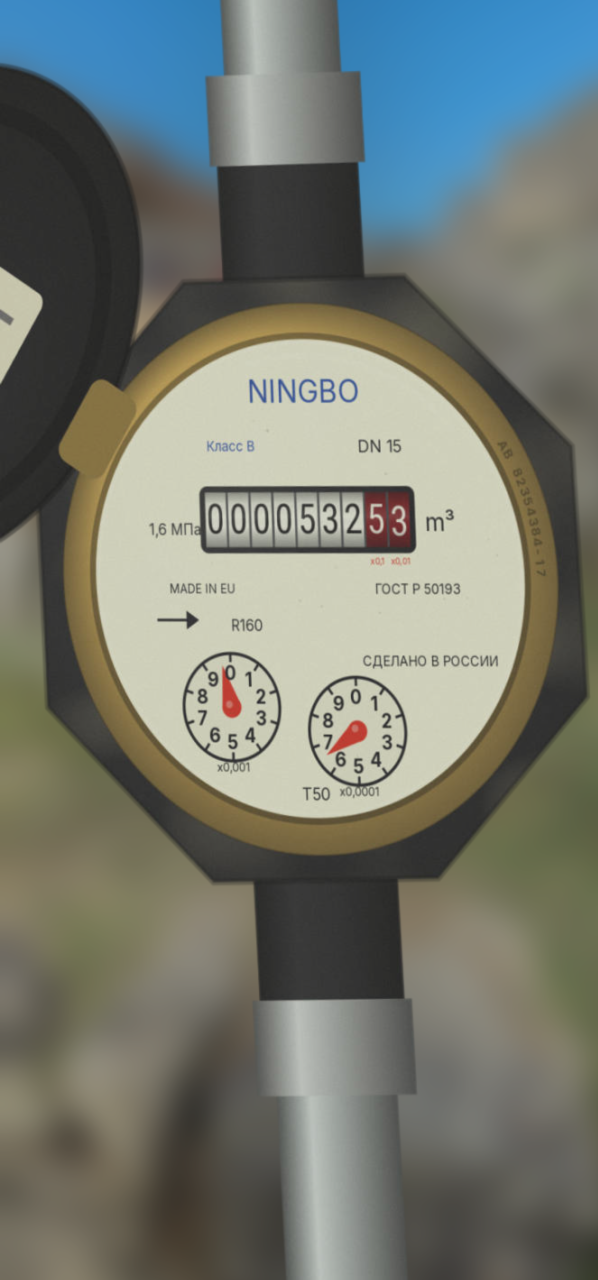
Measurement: 532.5296
